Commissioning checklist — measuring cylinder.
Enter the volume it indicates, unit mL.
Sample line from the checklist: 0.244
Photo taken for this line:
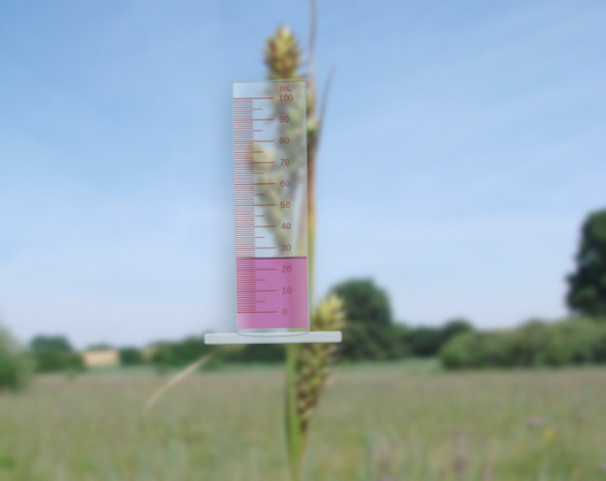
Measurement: 25
